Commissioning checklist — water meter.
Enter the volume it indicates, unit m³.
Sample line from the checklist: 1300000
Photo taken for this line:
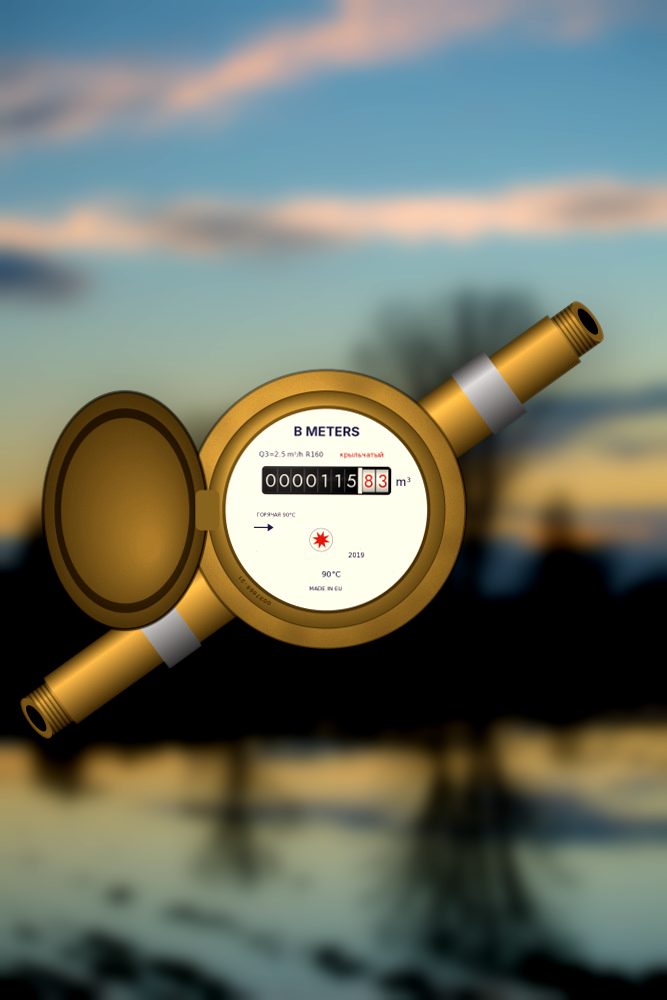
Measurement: 115.83
